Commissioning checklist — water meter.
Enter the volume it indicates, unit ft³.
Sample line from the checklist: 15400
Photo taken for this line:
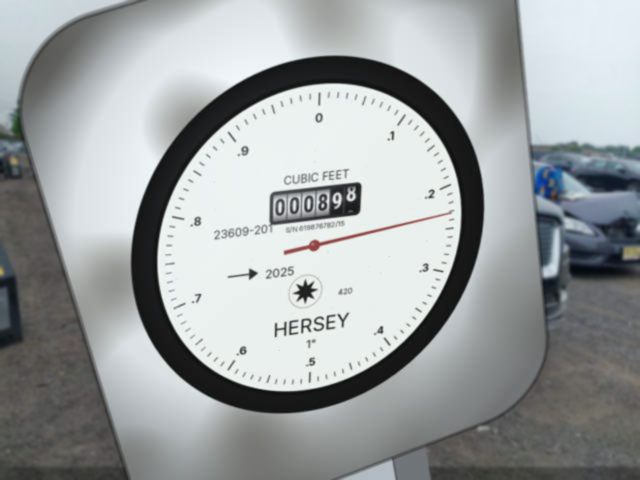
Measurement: 898.23
